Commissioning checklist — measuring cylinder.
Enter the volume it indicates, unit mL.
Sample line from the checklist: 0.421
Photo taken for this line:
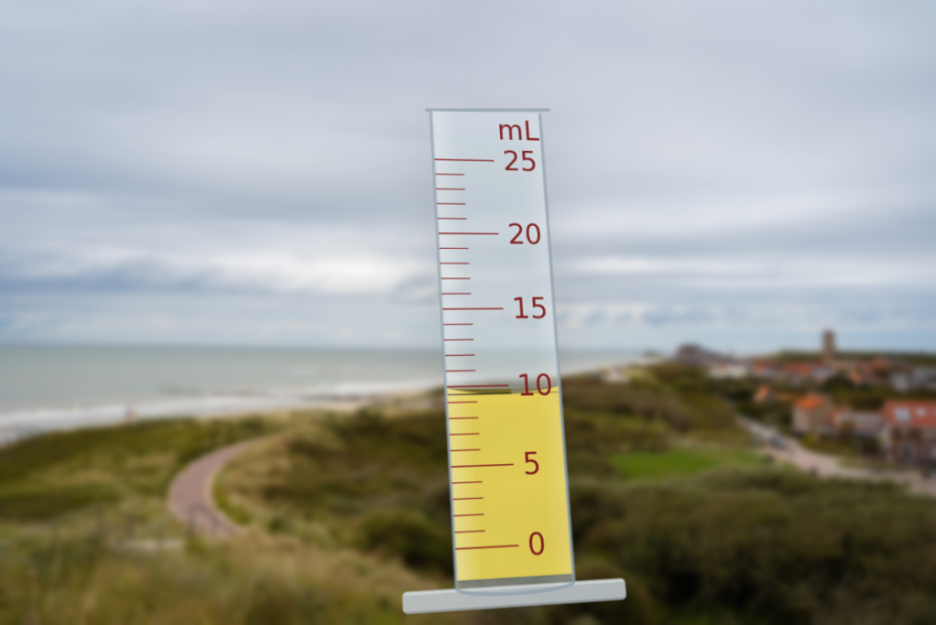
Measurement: 9.5
